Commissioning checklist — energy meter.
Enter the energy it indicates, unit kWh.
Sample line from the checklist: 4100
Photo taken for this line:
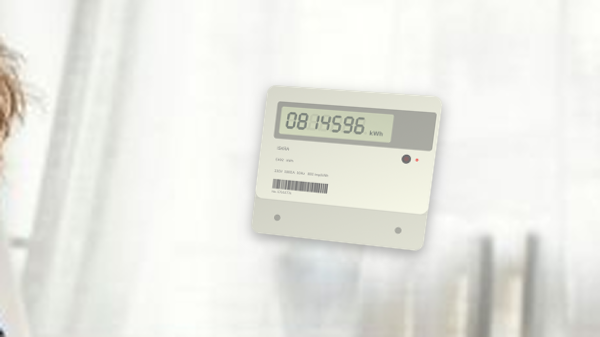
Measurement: 814596
